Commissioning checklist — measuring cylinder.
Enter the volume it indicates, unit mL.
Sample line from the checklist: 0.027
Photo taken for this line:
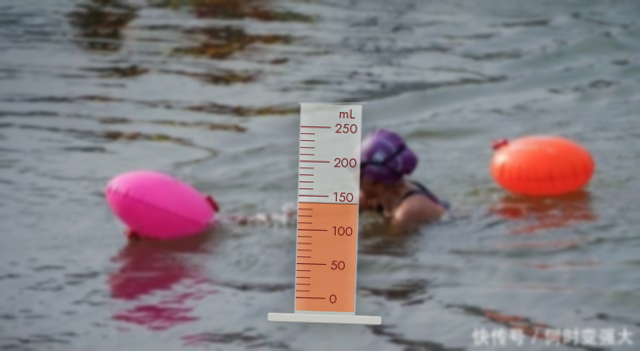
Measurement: 140
